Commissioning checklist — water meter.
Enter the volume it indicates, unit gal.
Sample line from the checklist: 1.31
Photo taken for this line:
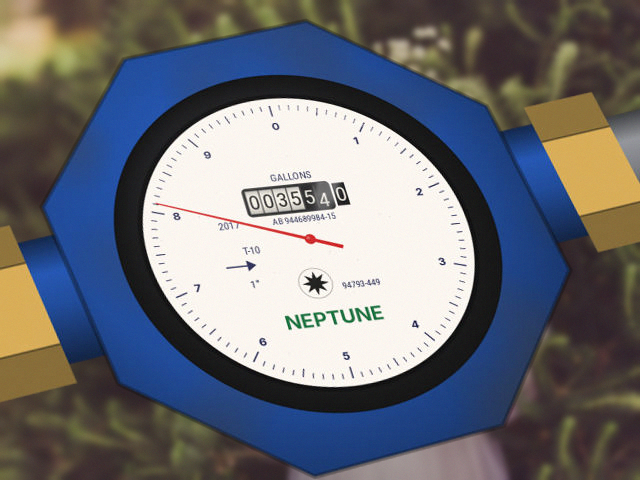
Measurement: 35538.1
